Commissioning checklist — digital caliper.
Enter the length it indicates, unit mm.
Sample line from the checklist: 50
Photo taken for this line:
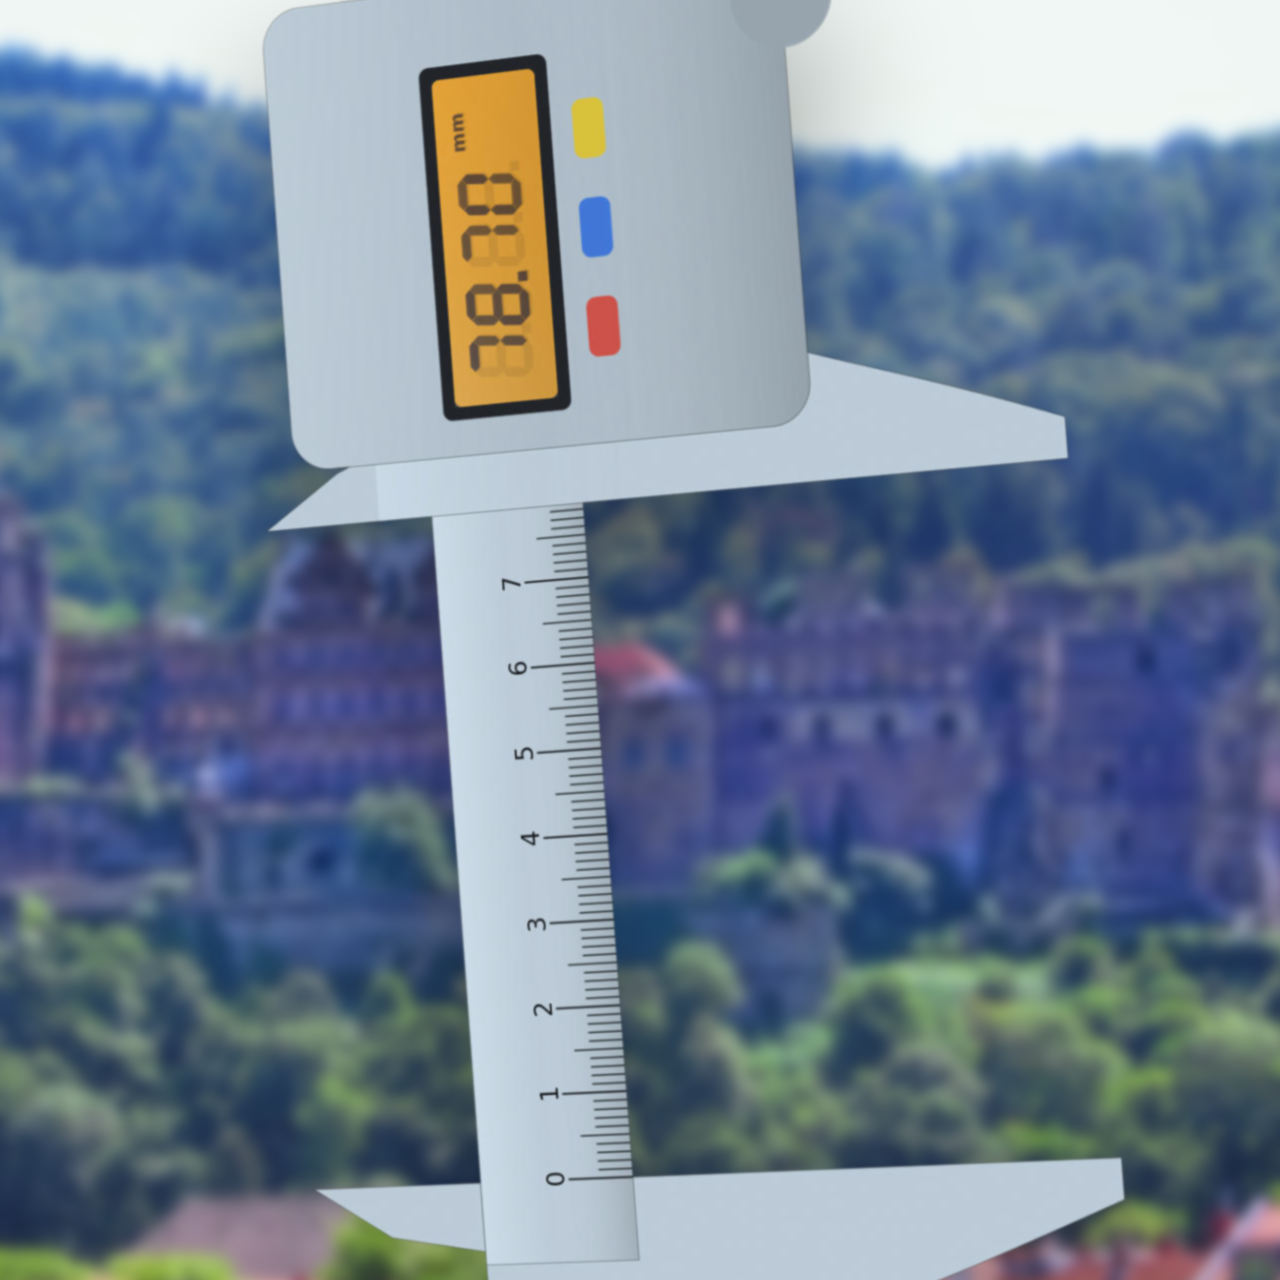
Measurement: 78.70
